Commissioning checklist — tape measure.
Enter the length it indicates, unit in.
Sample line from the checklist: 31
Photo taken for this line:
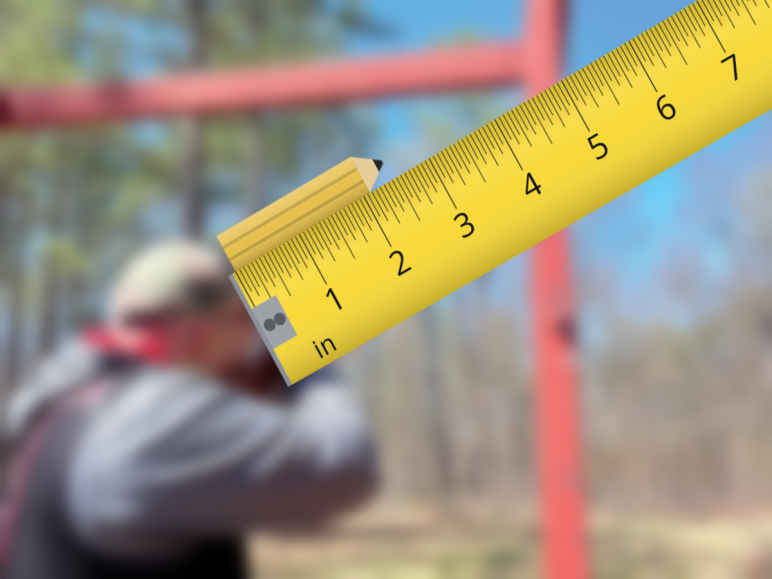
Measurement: 2.4375
